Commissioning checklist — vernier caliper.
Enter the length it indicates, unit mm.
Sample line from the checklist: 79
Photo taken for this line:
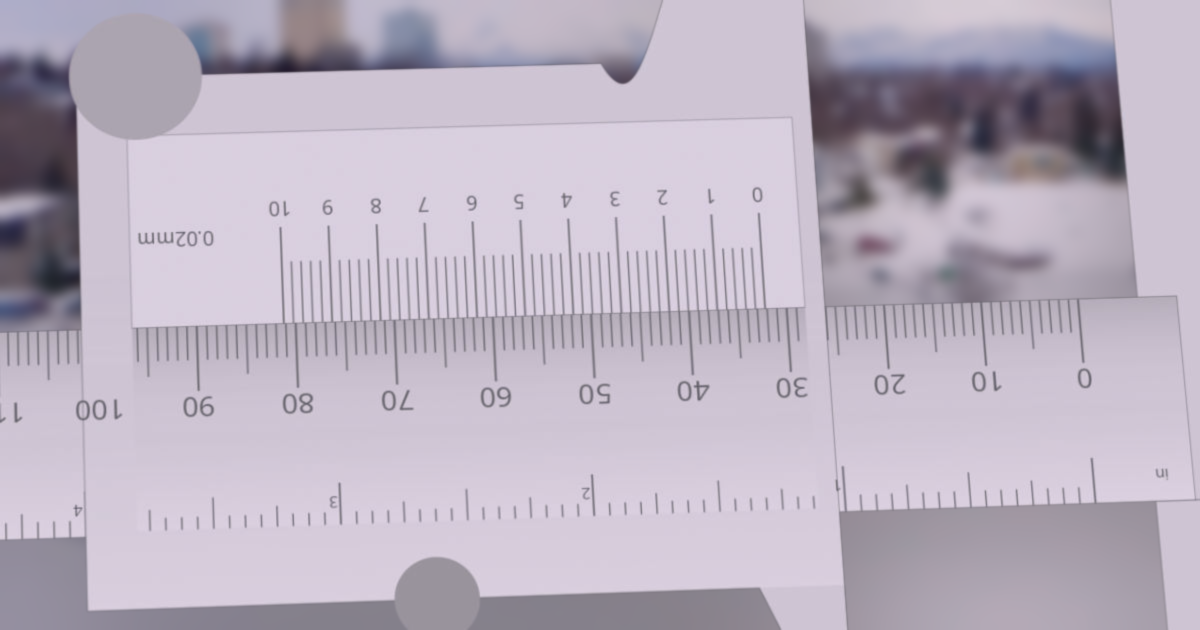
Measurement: 32.2
